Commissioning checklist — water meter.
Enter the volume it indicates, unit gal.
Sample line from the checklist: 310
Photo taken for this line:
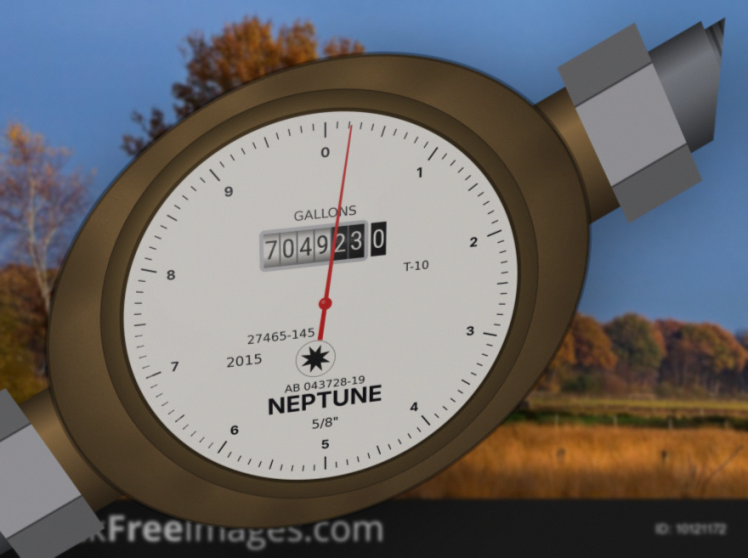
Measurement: 7049230.2
